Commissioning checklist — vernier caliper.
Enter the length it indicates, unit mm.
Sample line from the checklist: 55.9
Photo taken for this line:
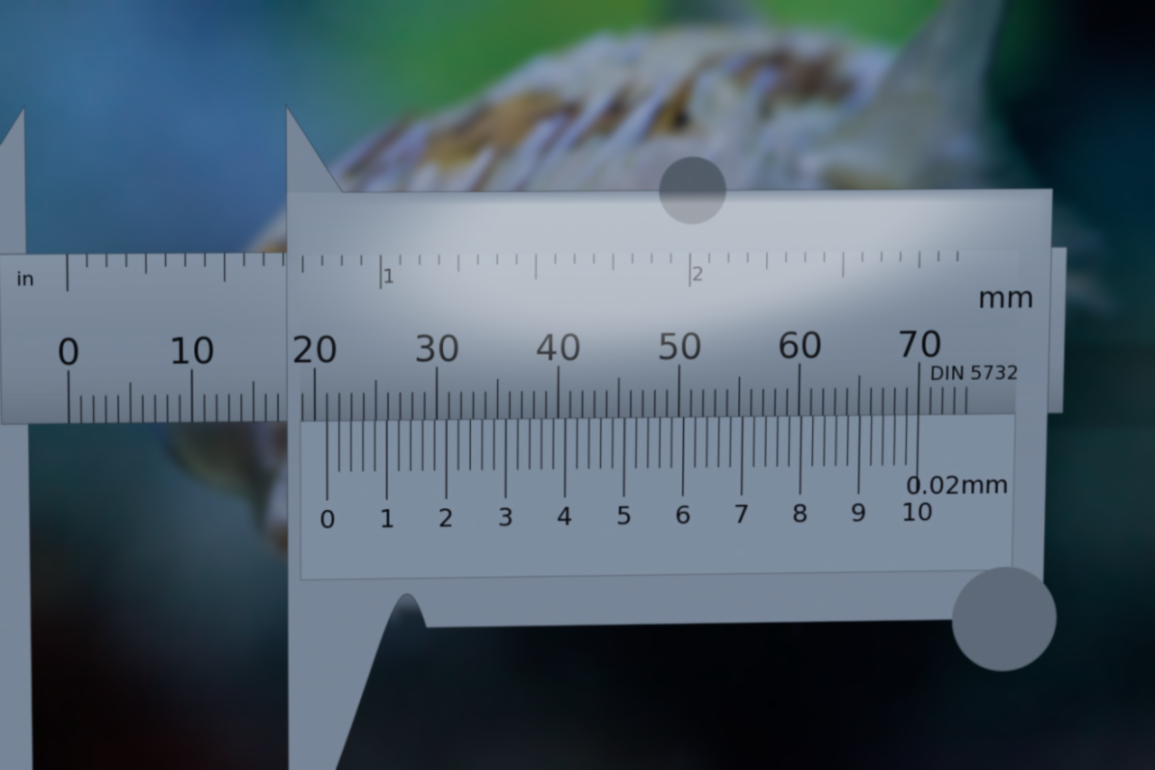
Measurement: 21.0
